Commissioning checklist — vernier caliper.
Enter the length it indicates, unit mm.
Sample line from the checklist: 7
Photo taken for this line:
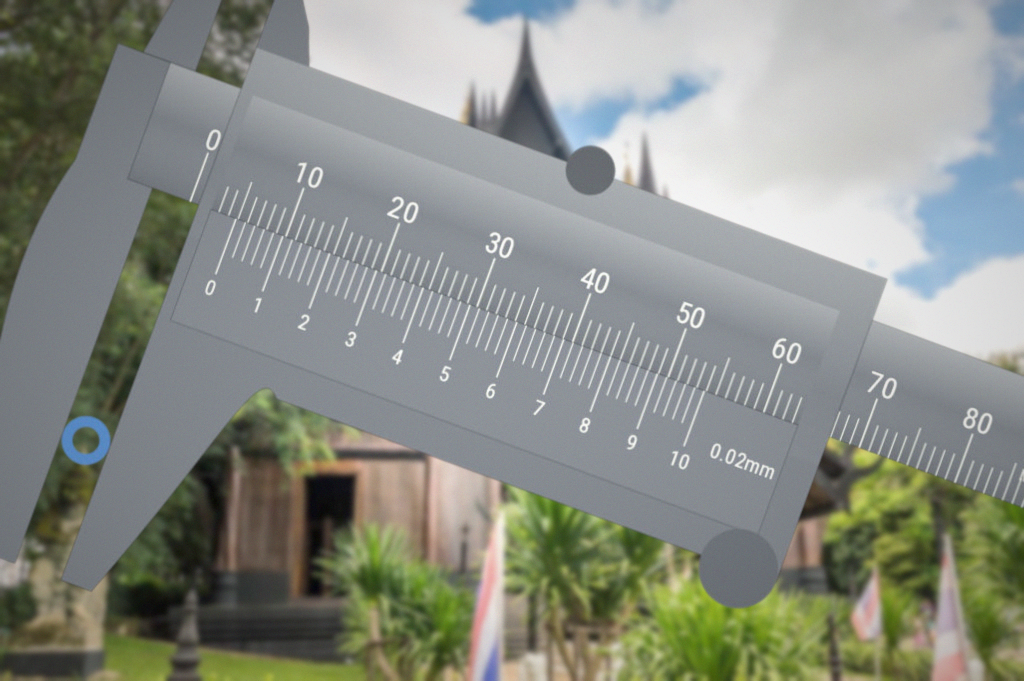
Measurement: 4.8
